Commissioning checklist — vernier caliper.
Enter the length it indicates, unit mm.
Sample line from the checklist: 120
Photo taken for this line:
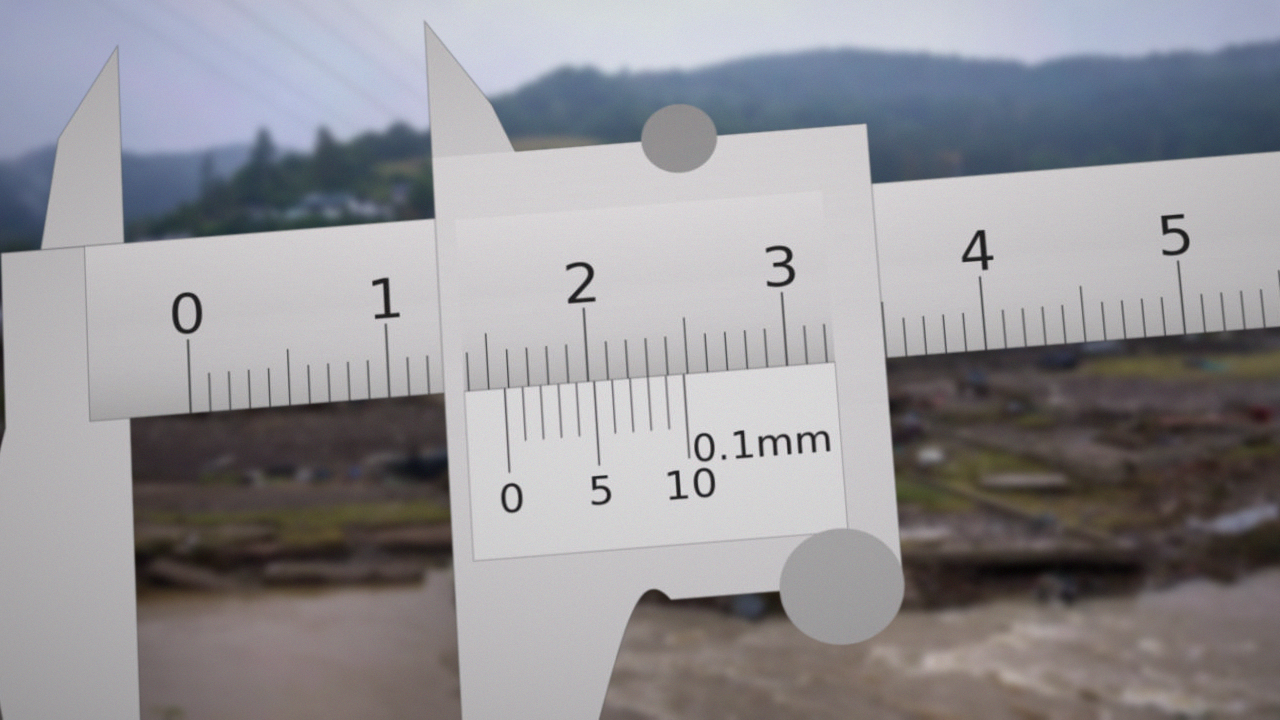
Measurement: 15.8
